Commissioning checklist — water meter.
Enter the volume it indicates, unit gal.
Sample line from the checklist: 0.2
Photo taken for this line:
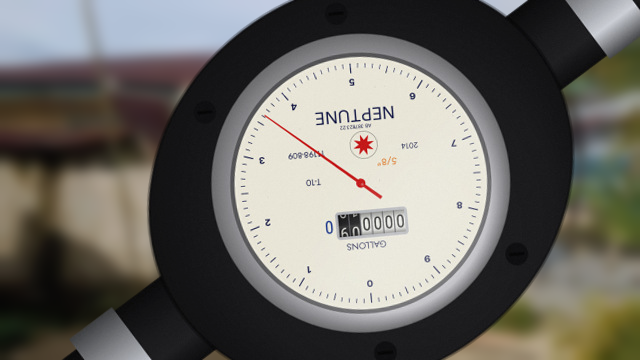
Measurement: 93.6
